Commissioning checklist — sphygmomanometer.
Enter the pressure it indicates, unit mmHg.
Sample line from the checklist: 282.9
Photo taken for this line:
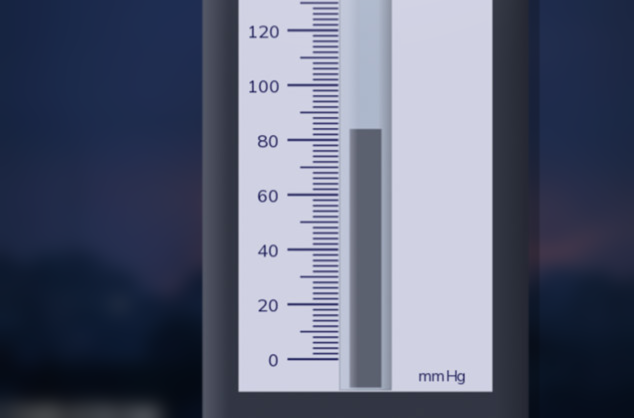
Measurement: 84
